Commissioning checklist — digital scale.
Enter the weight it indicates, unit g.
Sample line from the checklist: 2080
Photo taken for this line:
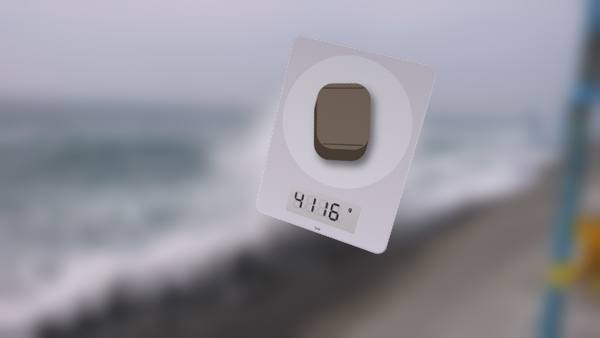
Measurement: 4116
